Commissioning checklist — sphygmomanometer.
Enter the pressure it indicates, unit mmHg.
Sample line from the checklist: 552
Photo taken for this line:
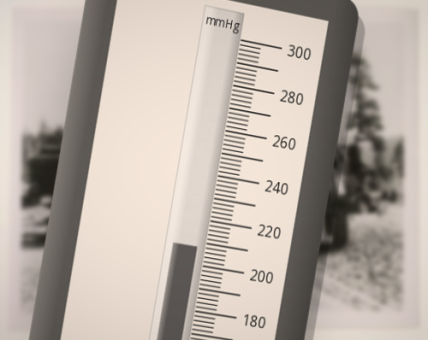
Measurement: 208
